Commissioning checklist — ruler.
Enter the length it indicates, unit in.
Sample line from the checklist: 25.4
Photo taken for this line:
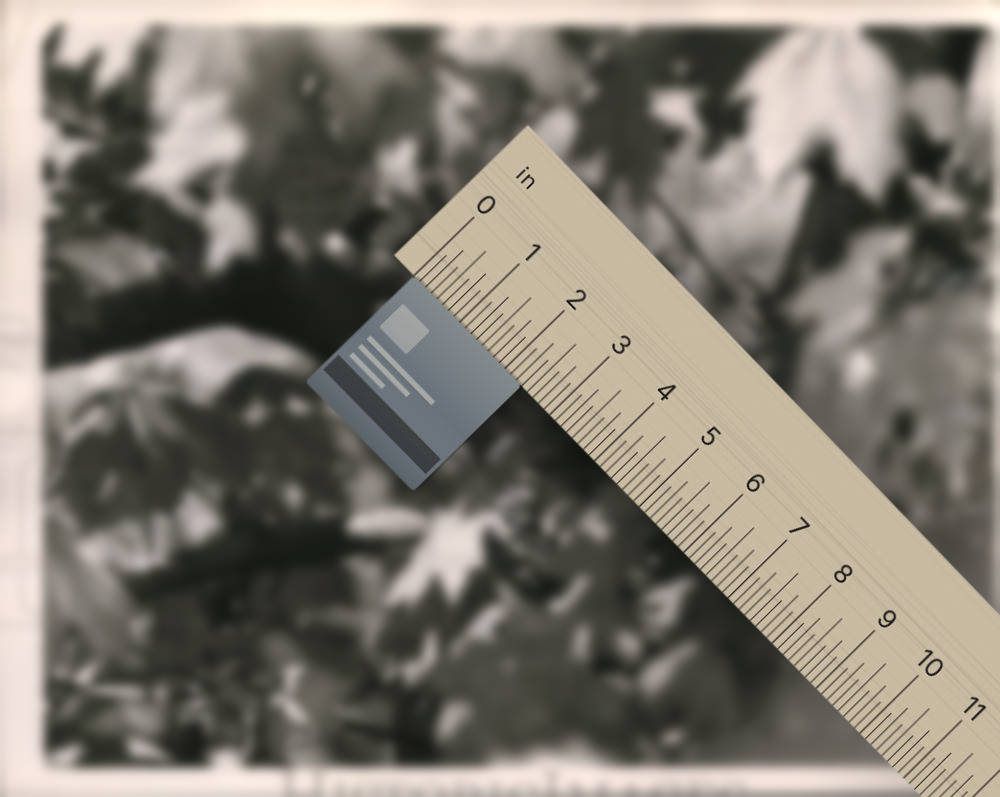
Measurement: 2.375
